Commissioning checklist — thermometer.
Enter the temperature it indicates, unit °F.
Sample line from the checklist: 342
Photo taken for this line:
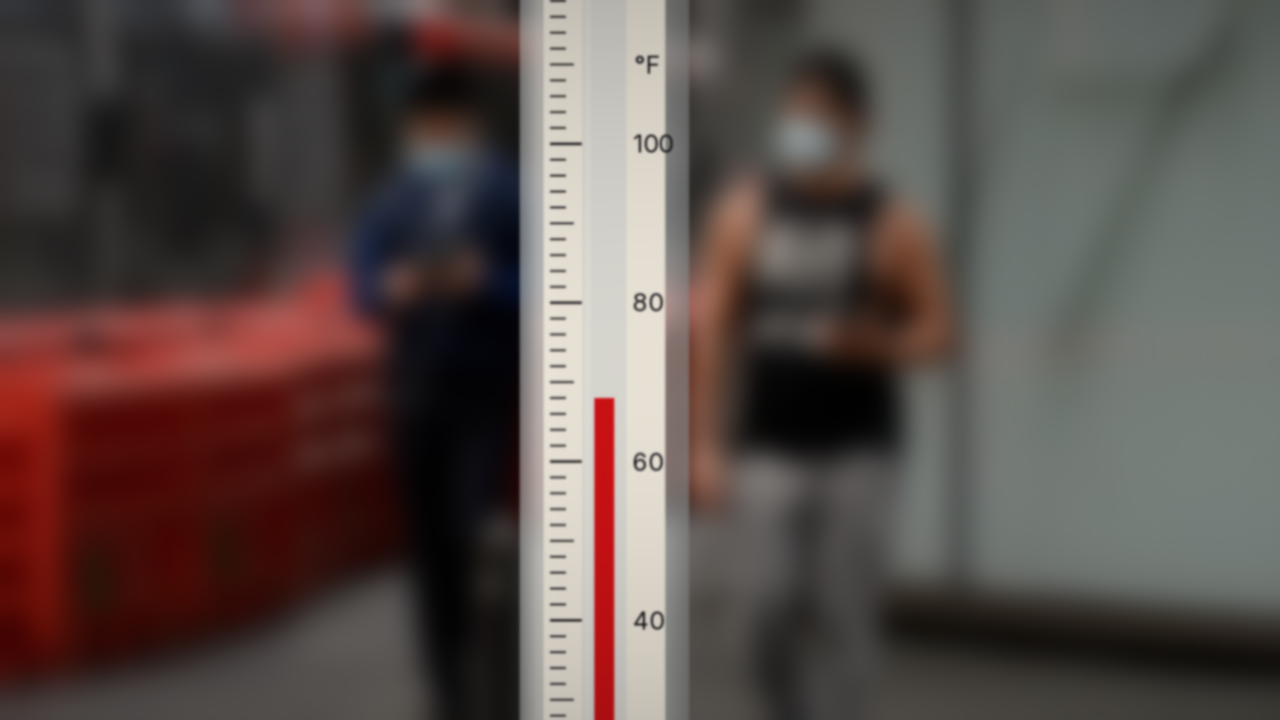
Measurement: 68
